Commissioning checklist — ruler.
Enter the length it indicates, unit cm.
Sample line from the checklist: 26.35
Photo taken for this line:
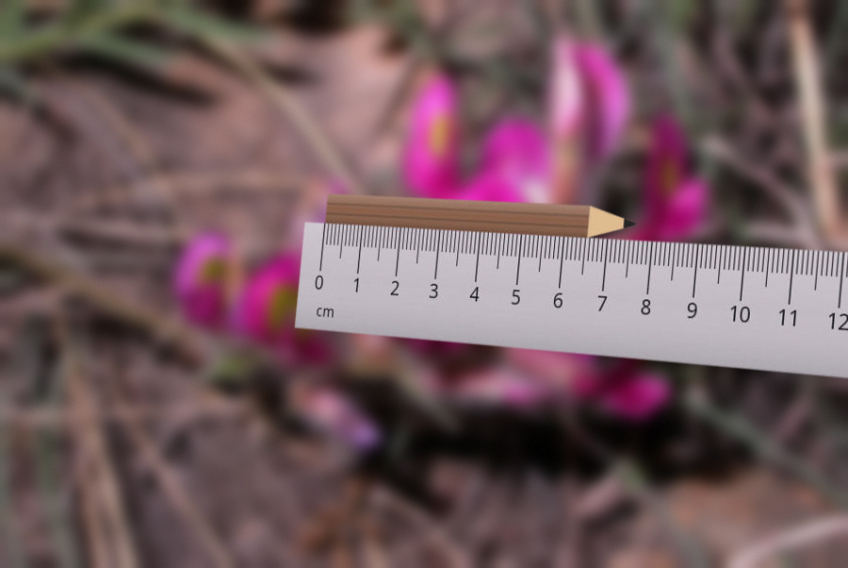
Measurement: 7.6
